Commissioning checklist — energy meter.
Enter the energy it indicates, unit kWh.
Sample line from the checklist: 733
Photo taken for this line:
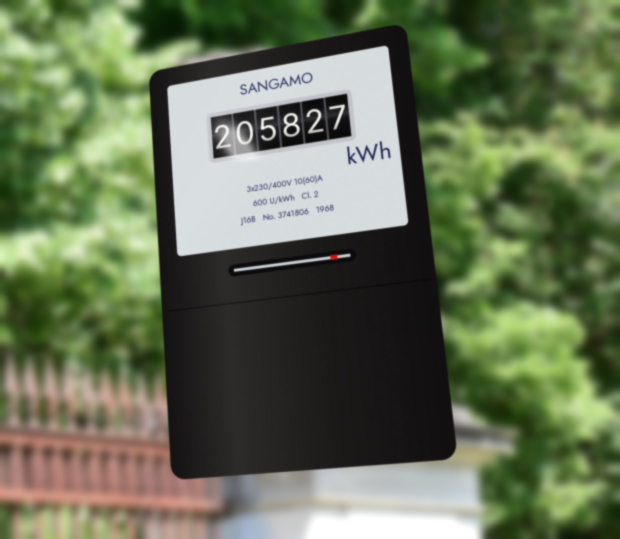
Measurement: 205827
